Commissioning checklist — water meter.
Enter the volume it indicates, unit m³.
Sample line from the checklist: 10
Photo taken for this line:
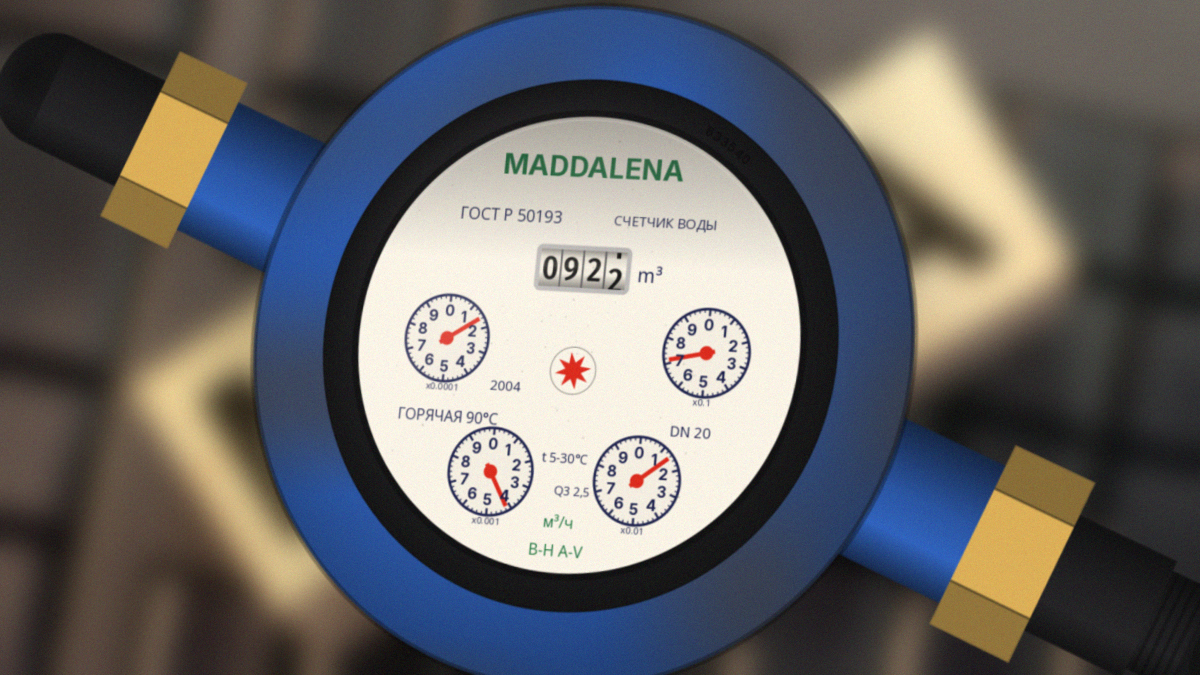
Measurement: 921.7141
